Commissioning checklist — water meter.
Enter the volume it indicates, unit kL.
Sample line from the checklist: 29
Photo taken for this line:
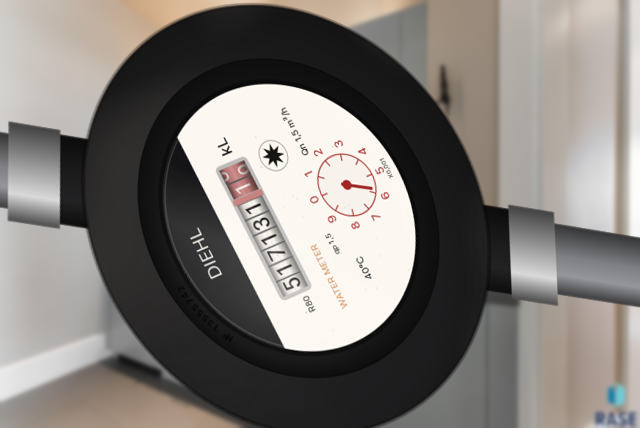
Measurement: 517131.185
